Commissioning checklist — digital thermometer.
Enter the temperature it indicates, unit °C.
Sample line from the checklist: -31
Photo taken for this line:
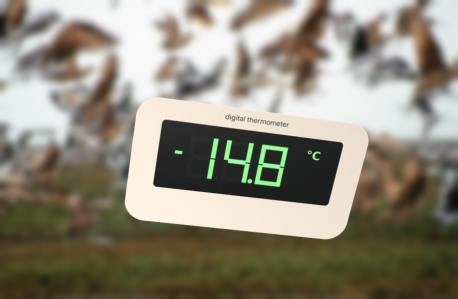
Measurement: -14.8
